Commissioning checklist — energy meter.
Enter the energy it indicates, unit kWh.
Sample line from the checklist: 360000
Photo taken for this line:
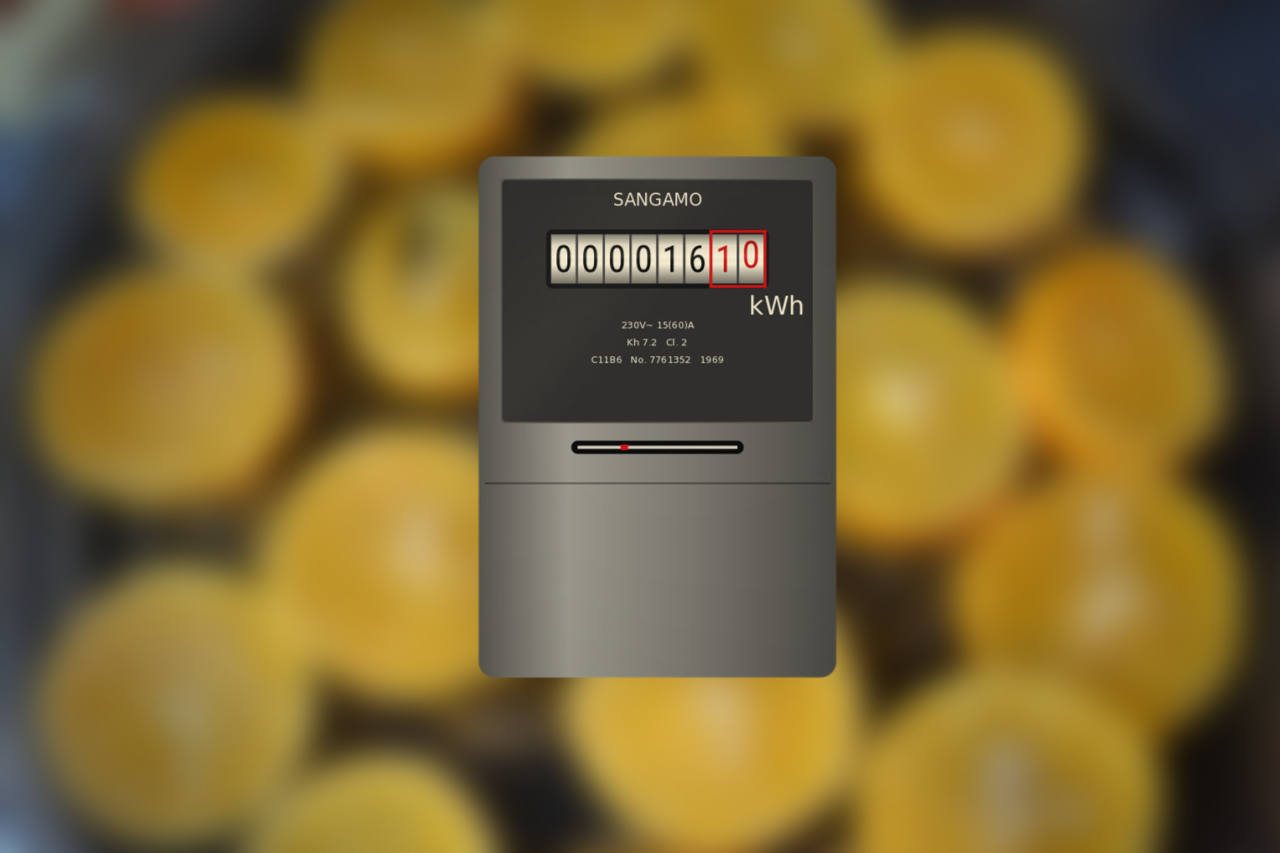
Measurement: 16.10
